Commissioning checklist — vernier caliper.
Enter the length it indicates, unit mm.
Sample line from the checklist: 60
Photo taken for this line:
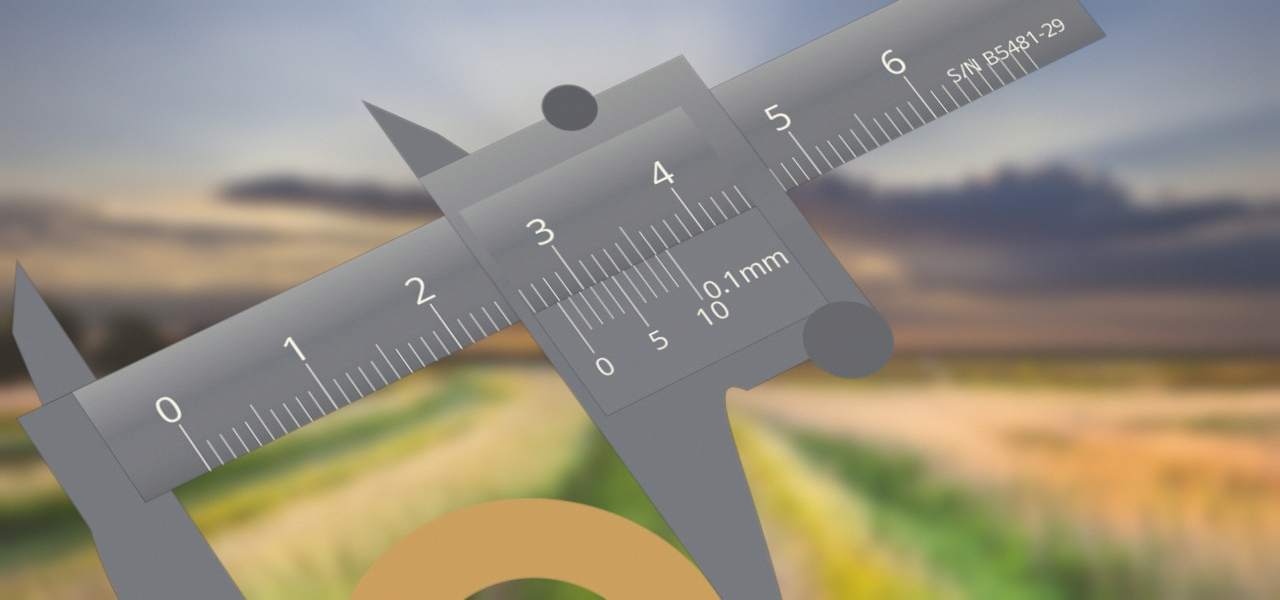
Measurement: 27.8
